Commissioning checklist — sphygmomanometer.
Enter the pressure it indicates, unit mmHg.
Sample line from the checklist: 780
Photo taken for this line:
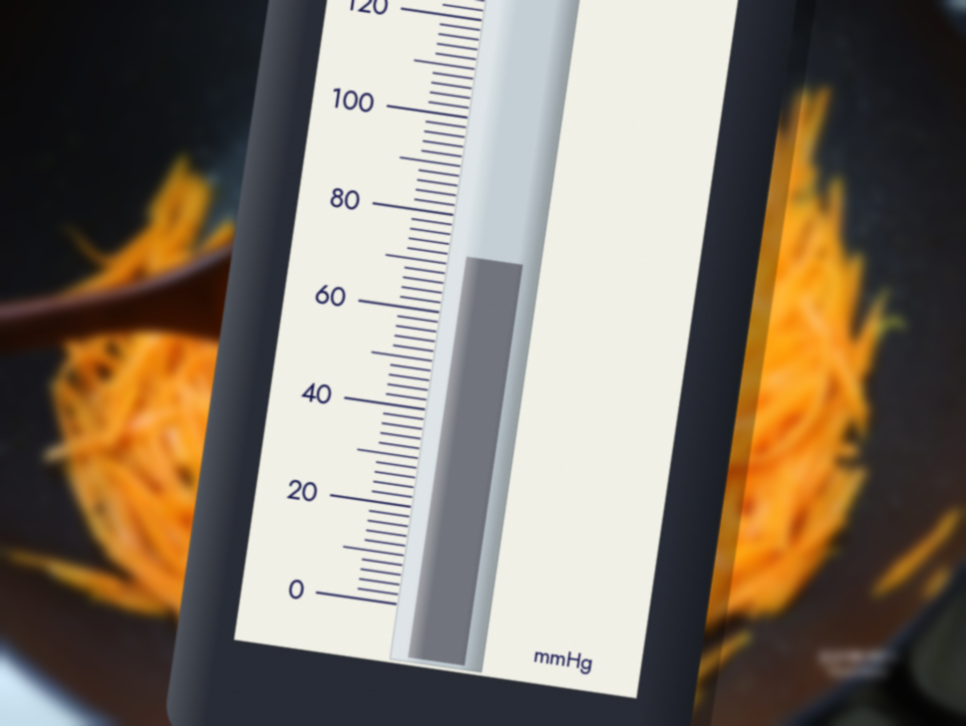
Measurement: 72
